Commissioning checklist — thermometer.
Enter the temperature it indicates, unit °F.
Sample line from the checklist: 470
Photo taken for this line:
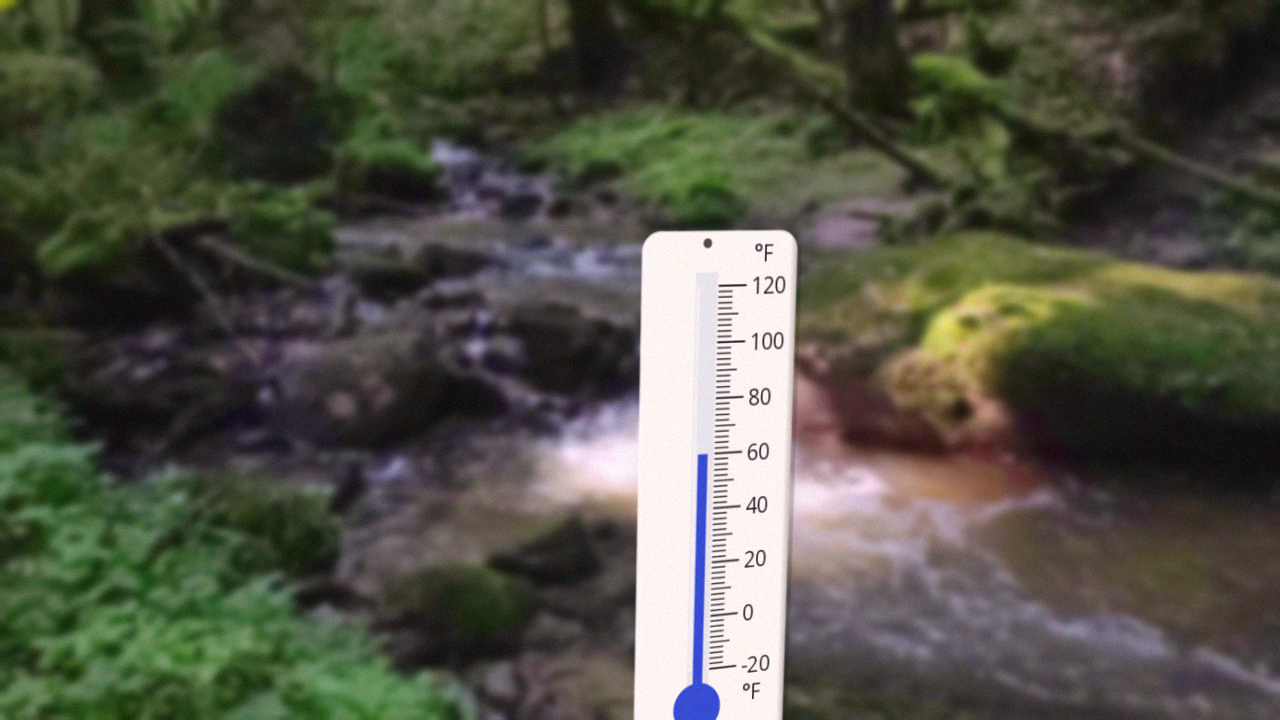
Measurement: 60
